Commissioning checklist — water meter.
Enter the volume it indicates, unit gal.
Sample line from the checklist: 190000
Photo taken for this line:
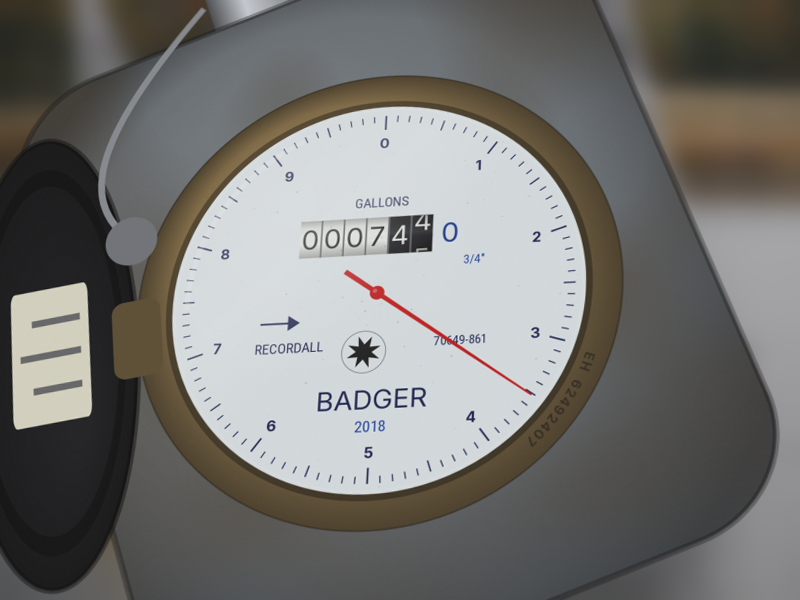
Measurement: 7443.5
